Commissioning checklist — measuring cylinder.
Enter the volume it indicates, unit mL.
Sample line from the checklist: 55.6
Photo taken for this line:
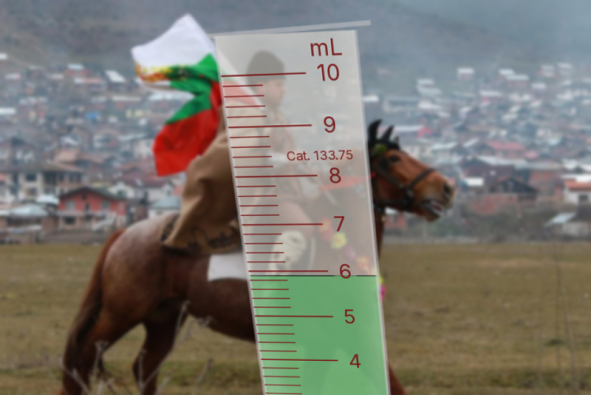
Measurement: 5.9
